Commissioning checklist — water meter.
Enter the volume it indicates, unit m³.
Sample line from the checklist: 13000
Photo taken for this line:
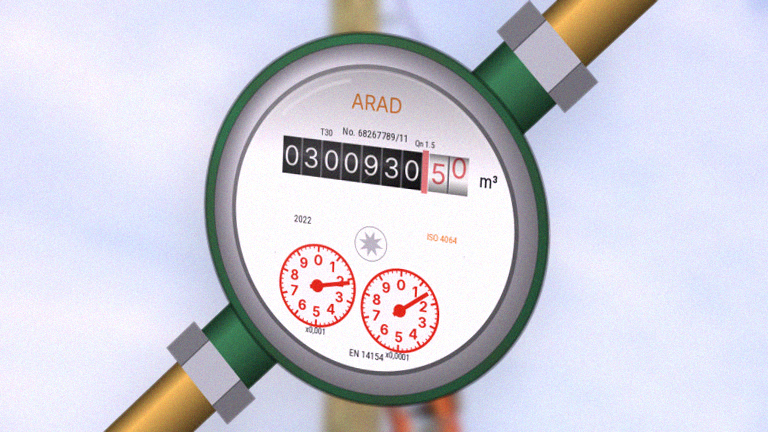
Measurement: 300930.5021
